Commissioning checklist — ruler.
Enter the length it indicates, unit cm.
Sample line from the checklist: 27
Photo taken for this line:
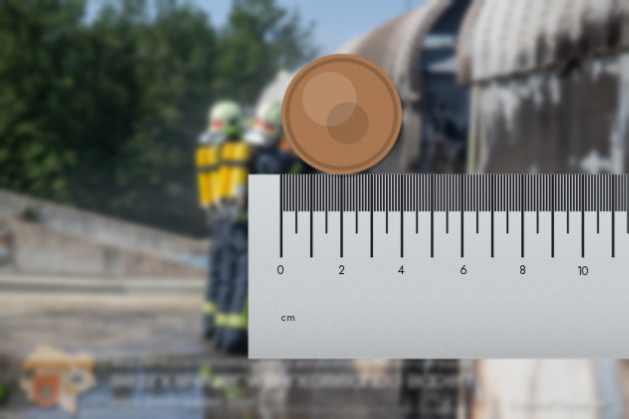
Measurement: 4
